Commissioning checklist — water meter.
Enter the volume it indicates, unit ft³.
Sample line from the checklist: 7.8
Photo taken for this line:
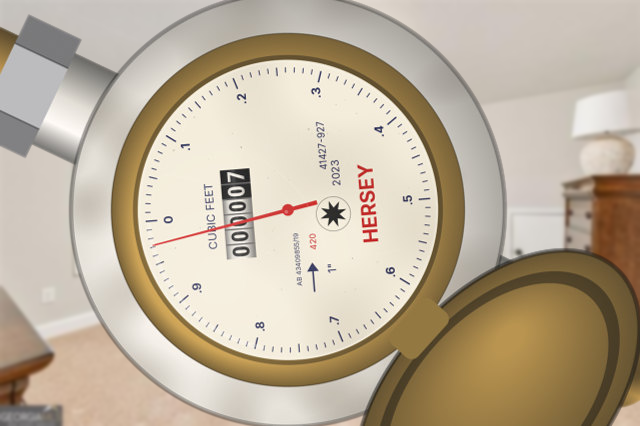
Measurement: 6.97
